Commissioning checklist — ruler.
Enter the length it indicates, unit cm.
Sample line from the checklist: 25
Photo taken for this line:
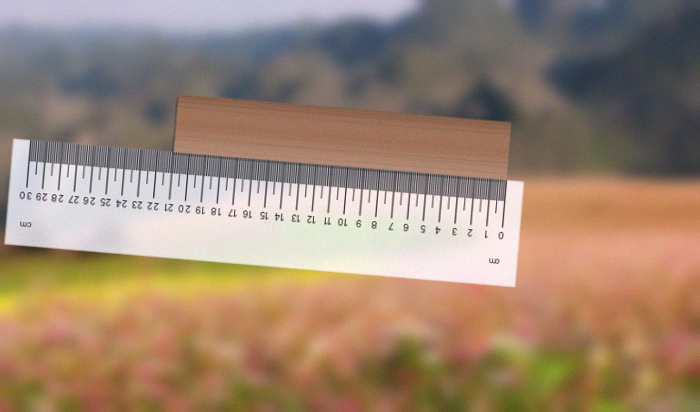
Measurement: 21
